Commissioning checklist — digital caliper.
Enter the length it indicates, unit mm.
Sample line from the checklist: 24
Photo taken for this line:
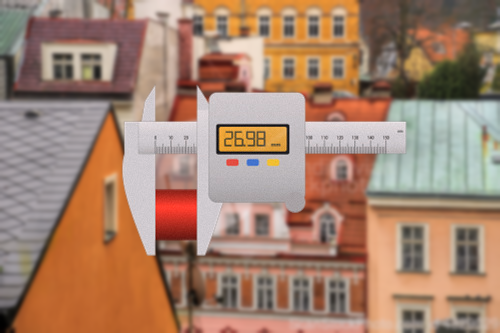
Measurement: 26.98
